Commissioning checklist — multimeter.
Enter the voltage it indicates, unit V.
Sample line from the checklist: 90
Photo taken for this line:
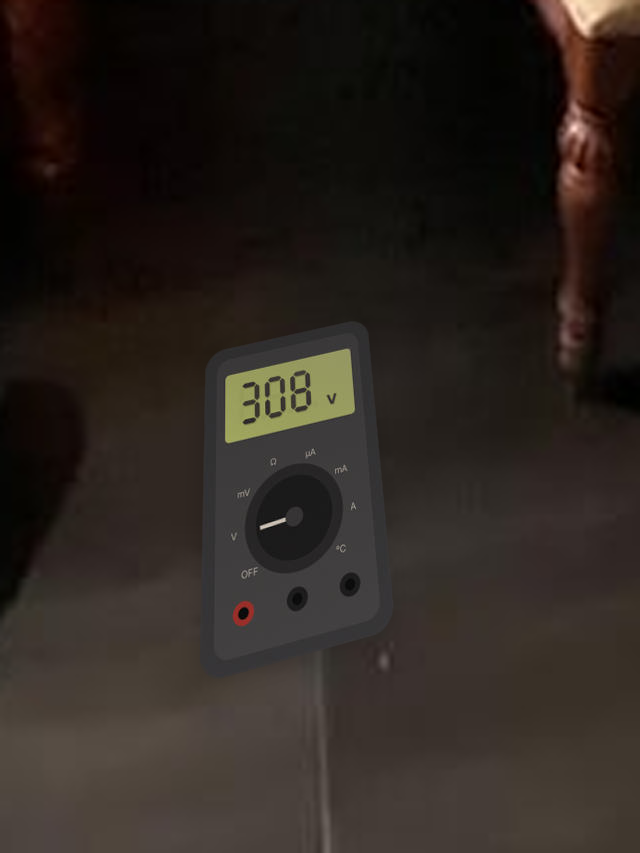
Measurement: 308
